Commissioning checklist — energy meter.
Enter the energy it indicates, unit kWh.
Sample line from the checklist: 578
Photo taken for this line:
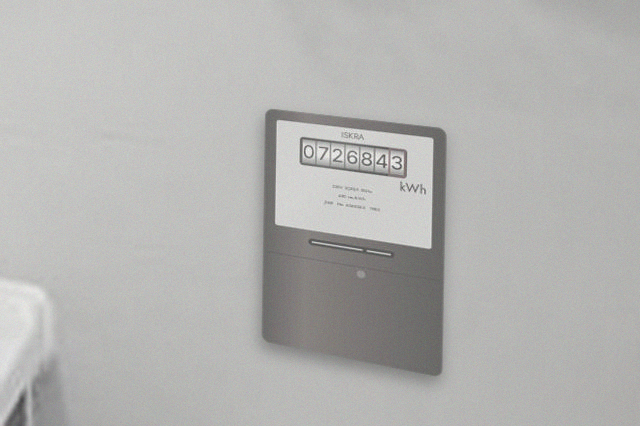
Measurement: 72684.3
